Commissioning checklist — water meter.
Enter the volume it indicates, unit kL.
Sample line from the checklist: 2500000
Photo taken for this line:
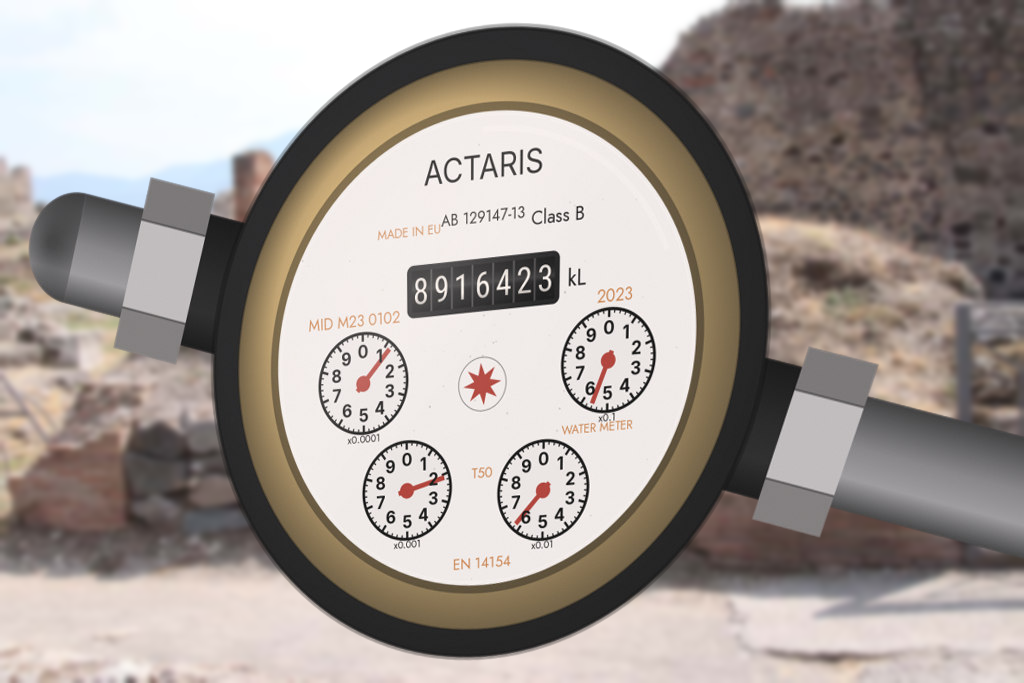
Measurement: 8916423.5621
